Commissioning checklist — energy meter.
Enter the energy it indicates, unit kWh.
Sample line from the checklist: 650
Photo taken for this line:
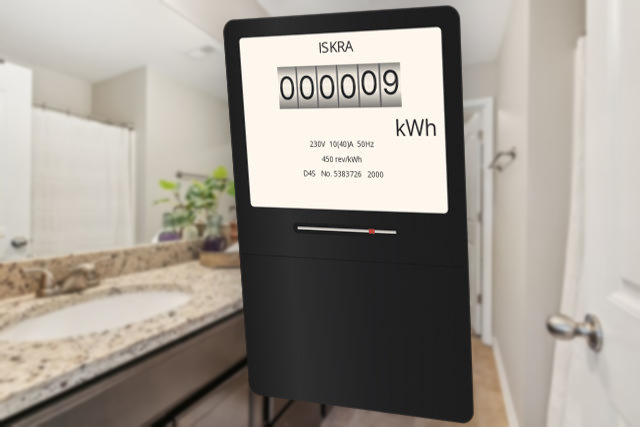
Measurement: 9
